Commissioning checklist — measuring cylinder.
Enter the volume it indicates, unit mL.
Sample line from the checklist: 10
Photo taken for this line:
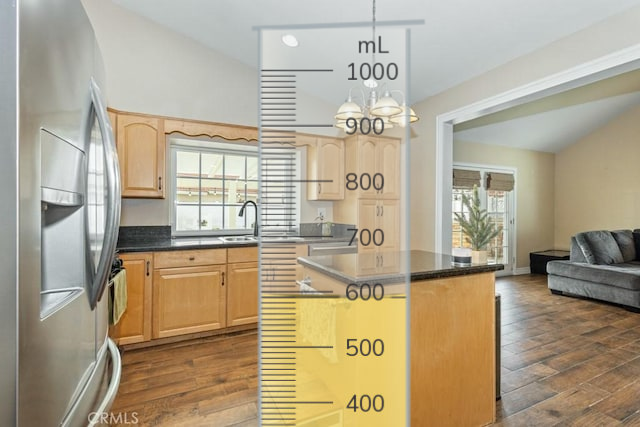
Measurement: 590
